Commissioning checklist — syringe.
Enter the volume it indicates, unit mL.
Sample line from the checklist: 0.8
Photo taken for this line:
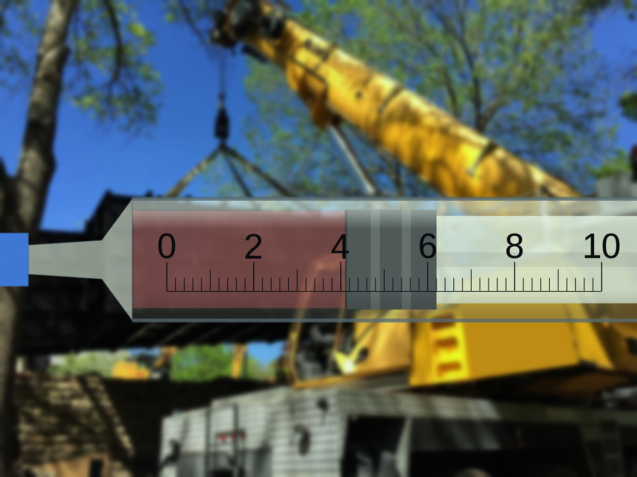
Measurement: 4.1
